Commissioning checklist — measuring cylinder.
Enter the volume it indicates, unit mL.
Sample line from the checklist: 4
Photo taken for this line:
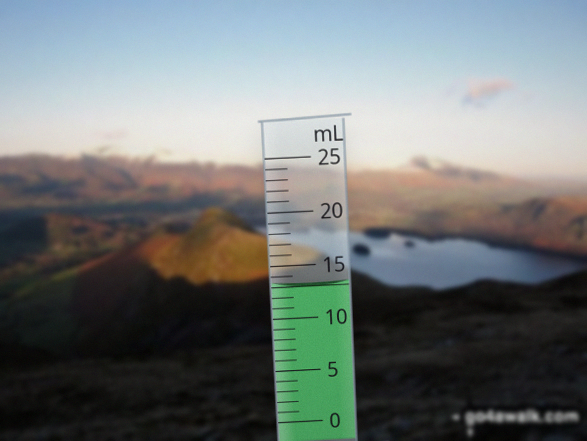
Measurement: 13
